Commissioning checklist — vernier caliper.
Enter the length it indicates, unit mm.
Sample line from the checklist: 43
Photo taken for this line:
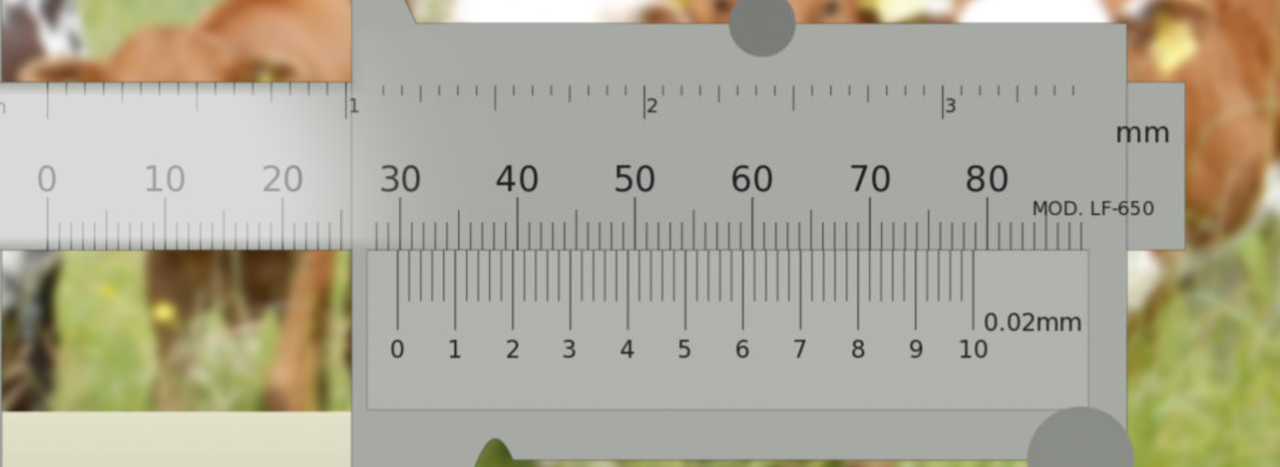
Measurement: 29.8
